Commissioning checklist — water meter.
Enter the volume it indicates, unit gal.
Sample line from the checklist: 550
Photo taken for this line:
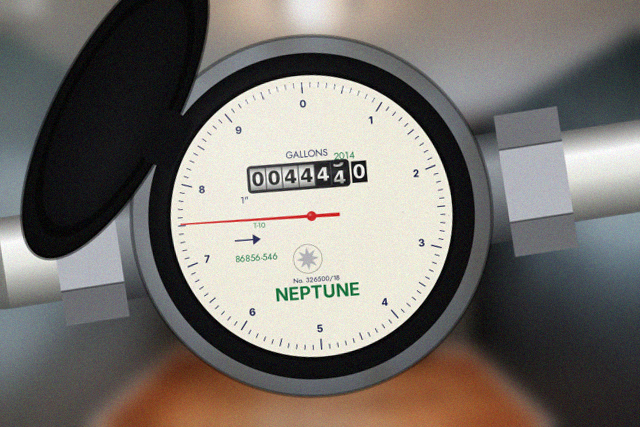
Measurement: 44437.5
